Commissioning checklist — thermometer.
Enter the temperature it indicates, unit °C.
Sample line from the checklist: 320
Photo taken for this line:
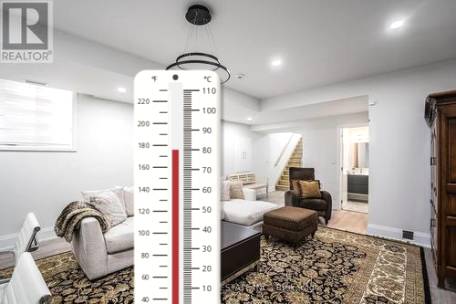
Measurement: 80
